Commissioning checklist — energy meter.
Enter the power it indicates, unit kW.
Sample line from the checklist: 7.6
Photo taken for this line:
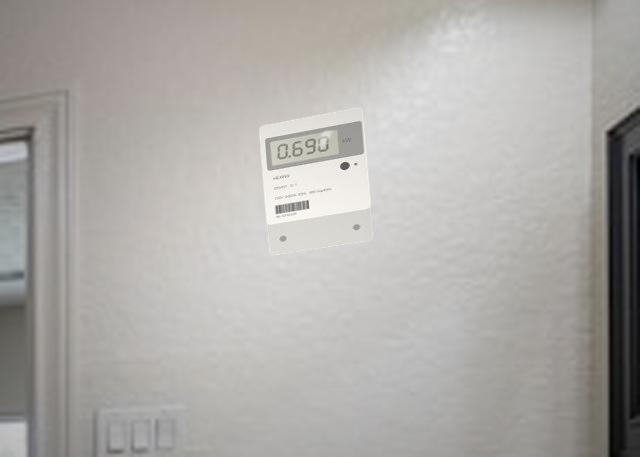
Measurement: 0.690
